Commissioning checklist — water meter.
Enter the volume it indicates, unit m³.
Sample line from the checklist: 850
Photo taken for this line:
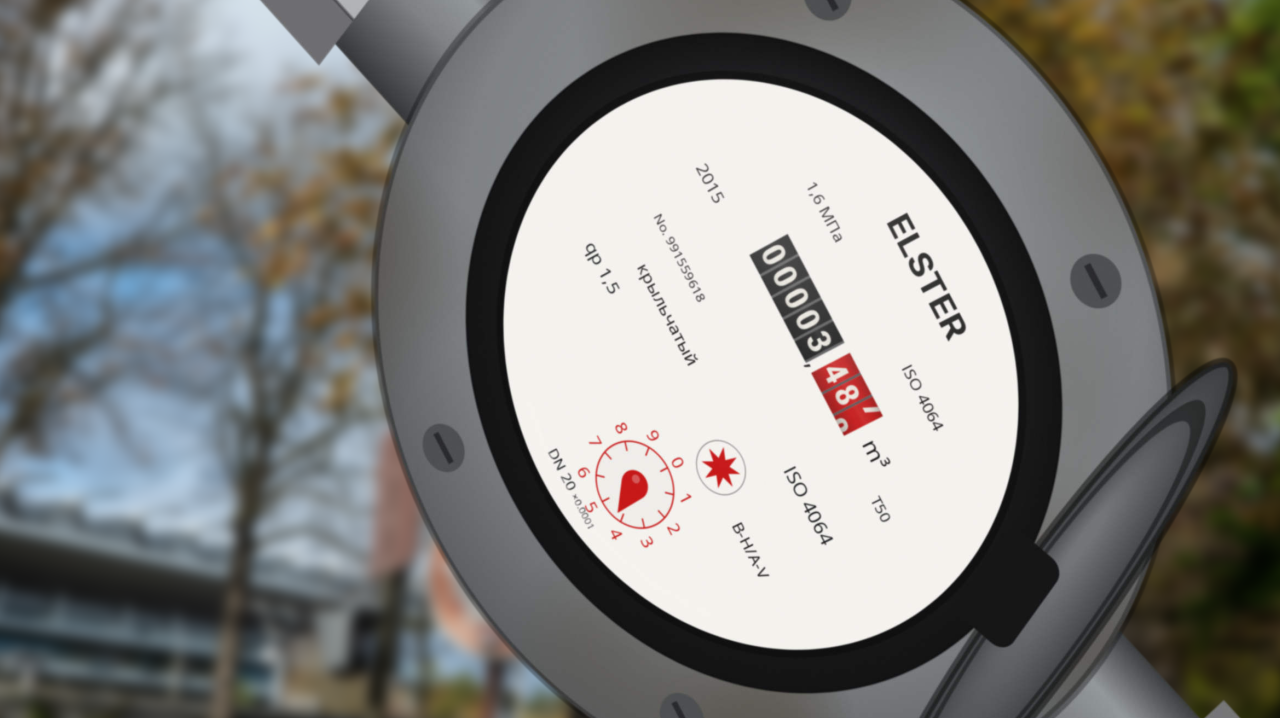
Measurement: 3.4874
